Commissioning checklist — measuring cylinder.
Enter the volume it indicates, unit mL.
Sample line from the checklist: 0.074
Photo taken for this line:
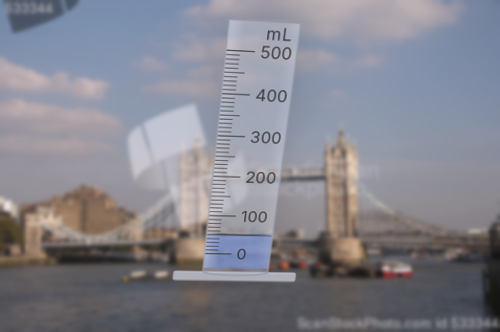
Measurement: 50
